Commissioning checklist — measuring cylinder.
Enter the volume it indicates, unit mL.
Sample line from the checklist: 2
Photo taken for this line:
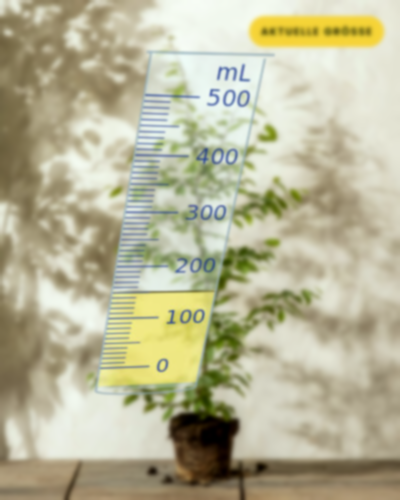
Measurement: 150
